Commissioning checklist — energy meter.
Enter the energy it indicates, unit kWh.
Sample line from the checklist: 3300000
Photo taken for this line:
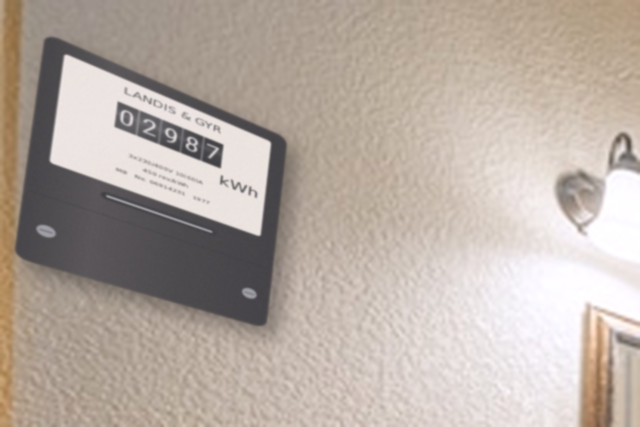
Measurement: 2987
